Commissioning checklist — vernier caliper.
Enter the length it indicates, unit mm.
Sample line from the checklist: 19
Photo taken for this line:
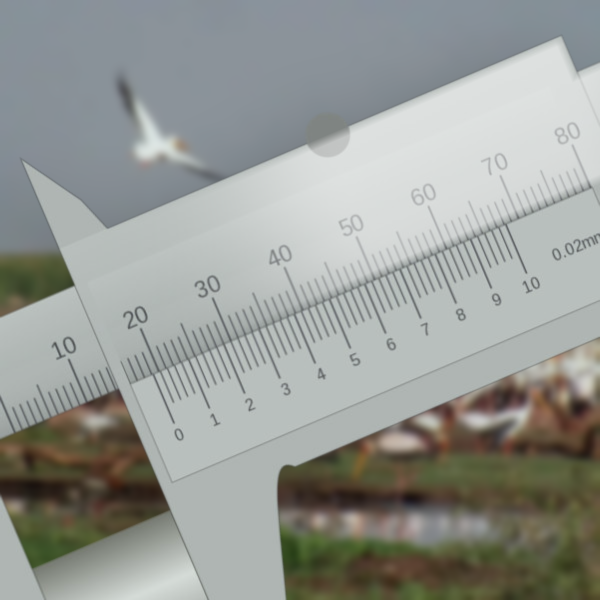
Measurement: 19.2
